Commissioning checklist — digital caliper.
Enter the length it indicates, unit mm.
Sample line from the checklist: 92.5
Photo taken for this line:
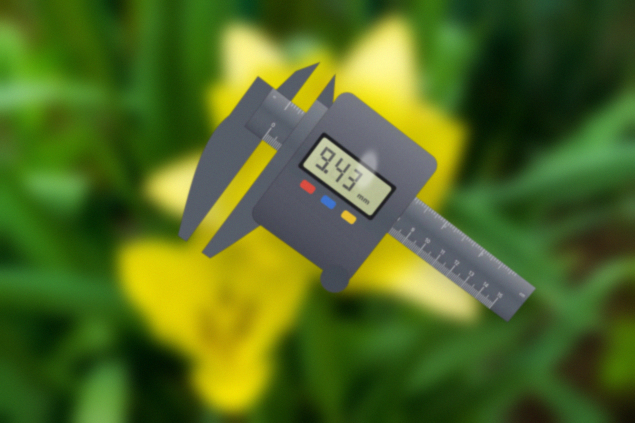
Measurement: 9.43
